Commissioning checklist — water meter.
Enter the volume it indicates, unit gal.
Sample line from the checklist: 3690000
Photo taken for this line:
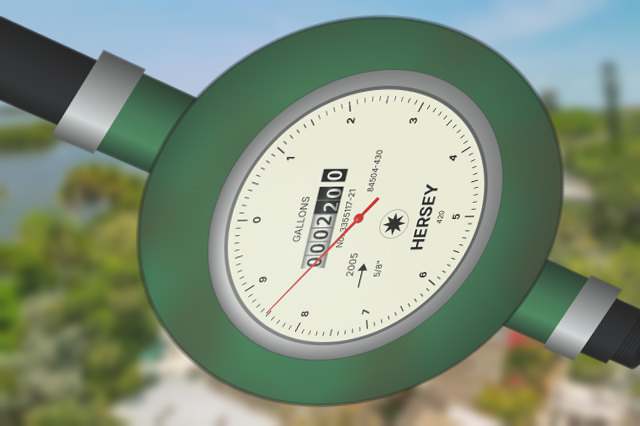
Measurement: 2198.5
